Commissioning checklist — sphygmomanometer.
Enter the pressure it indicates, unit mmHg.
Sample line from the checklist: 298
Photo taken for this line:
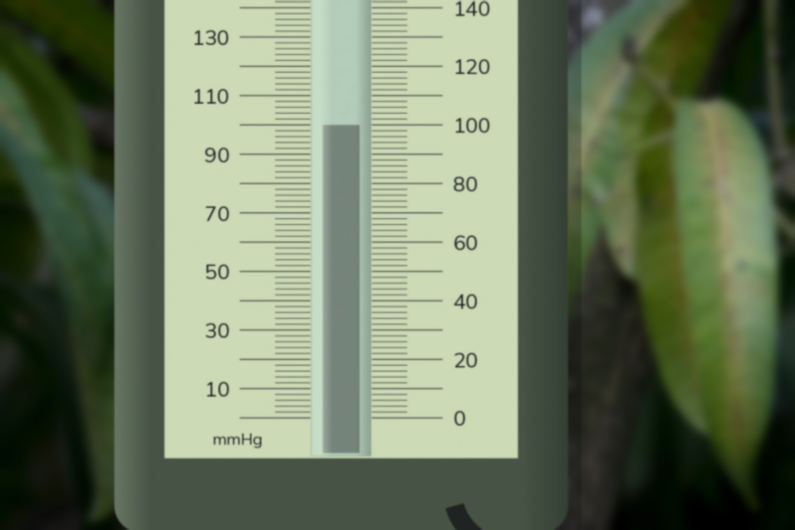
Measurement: 100
